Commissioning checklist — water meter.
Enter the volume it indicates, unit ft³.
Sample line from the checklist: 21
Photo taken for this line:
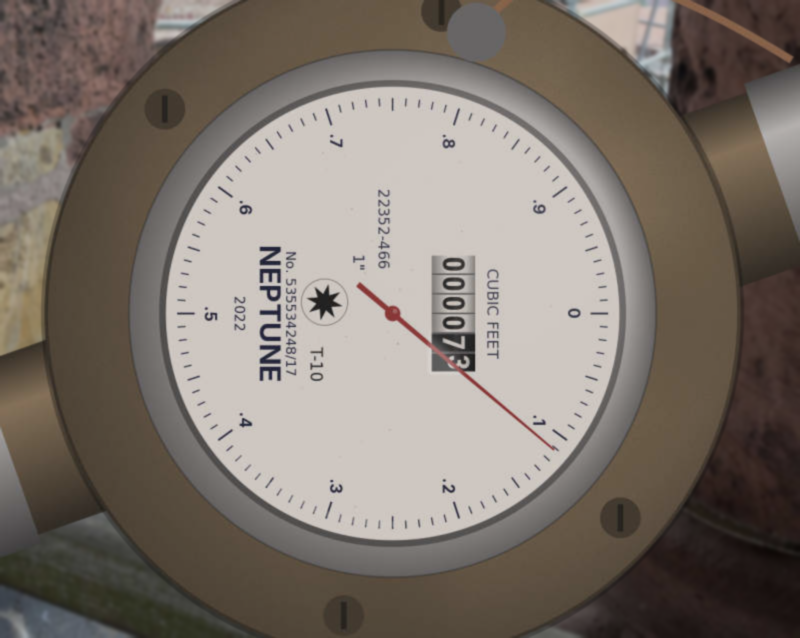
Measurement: 73.11
